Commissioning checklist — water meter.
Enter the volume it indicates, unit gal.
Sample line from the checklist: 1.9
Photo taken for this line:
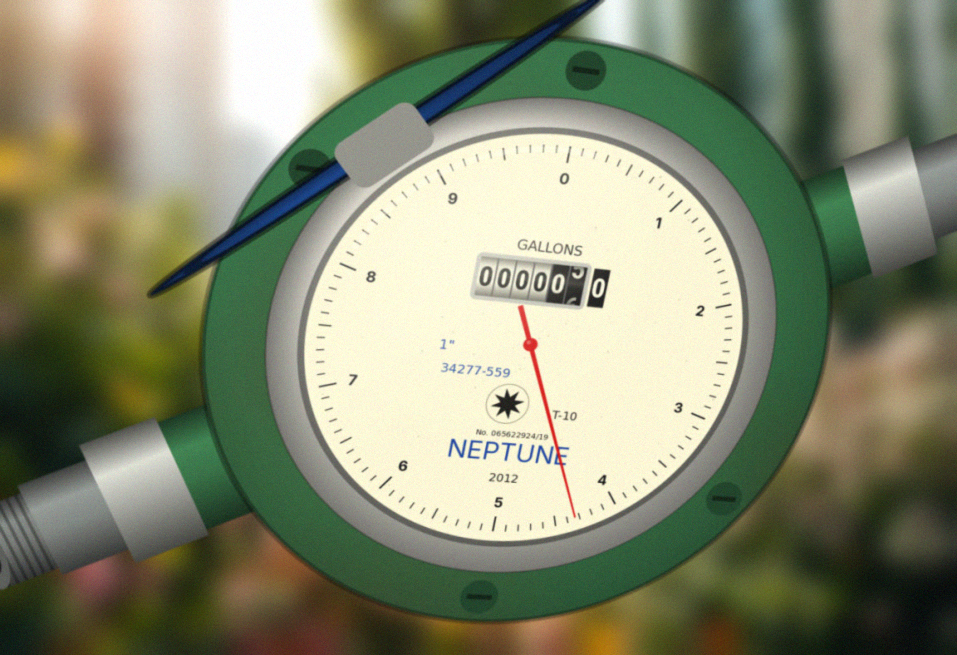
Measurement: 54.3
